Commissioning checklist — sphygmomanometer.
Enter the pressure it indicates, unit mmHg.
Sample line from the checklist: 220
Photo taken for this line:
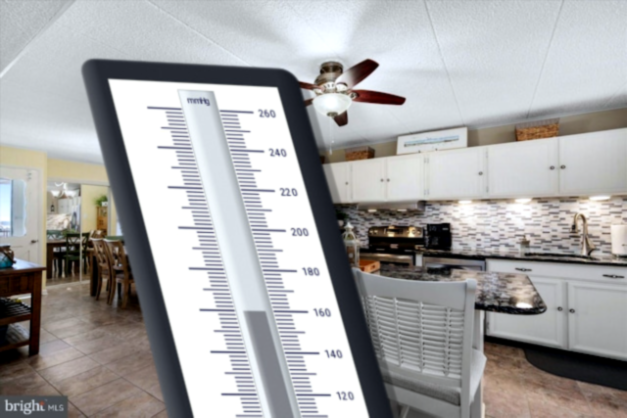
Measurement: 160
